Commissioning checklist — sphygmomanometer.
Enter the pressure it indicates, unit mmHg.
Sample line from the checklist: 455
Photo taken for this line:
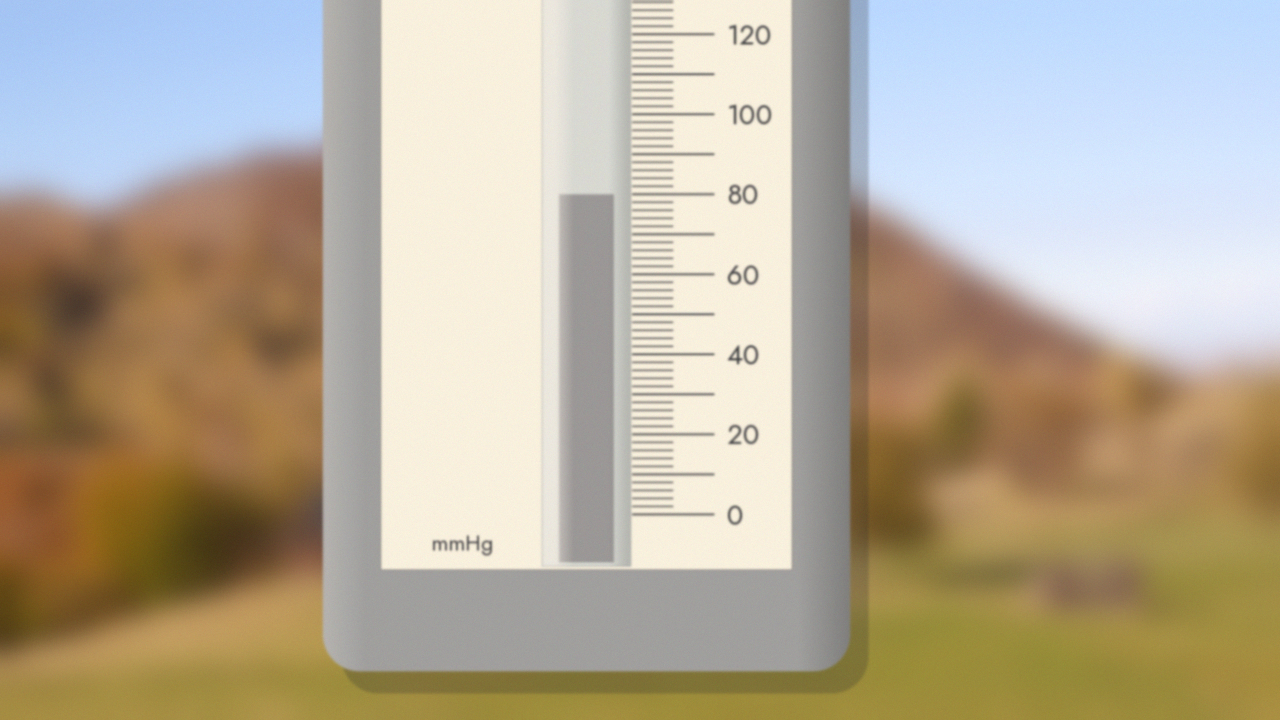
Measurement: 80
